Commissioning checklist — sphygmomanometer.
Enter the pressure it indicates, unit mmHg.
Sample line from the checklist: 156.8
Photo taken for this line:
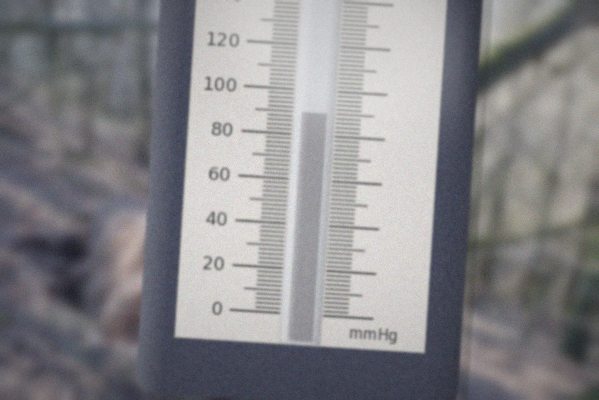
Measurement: 90
